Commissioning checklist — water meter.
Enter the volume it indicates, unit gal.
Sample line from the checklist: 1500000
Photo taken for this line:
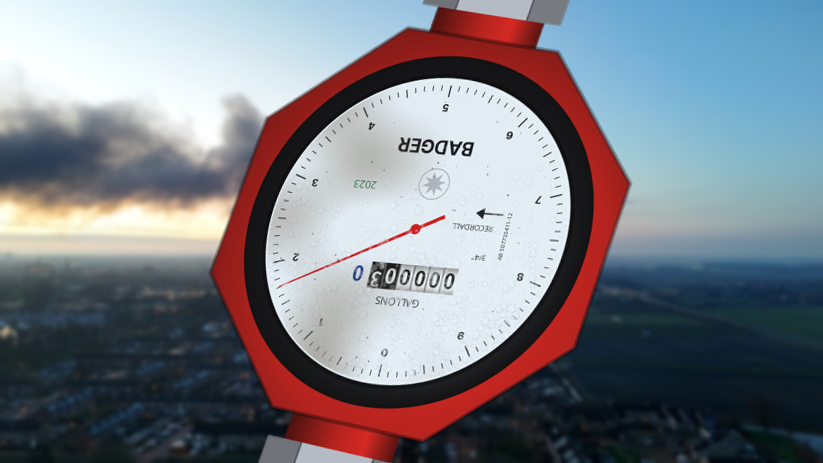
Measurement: 31.7
